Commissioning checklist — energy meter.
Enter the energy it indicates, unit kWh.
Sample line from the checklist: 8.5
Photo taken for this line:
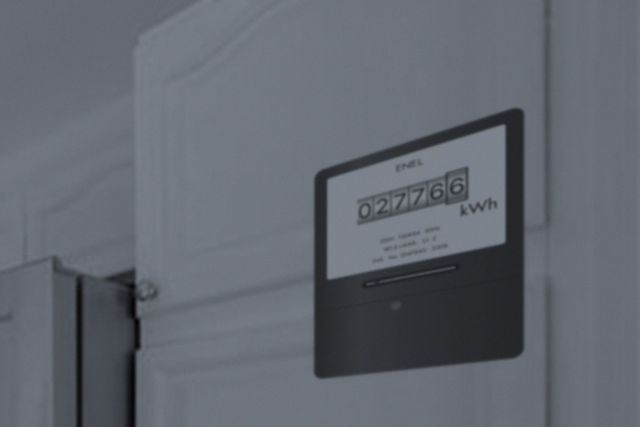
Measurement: 2776.6
